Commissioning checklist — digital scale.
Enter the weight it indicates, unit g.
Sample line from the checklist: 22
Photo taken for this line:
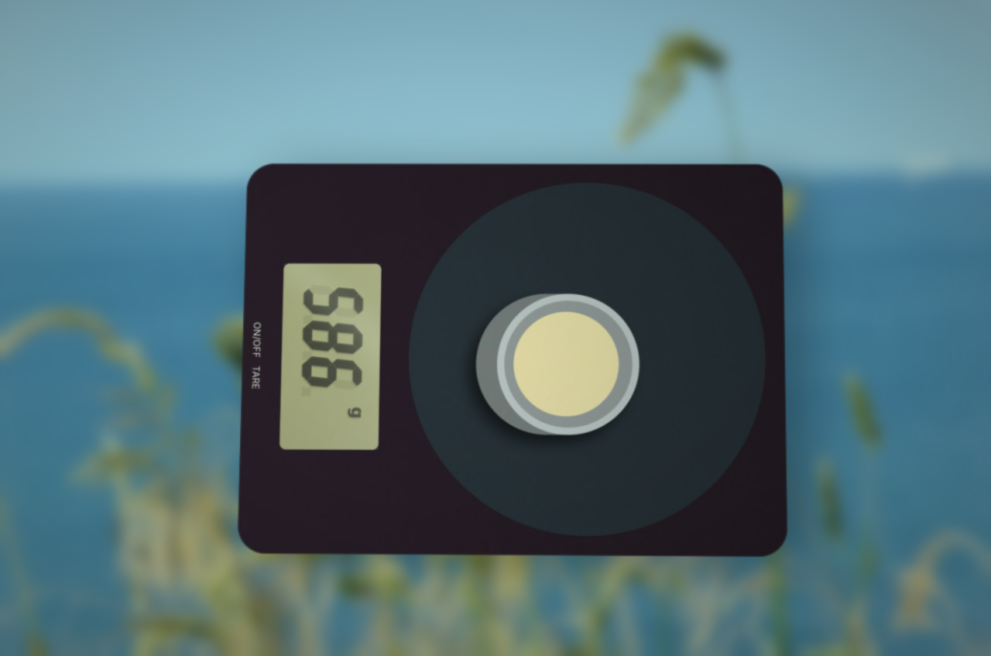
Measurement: 586
